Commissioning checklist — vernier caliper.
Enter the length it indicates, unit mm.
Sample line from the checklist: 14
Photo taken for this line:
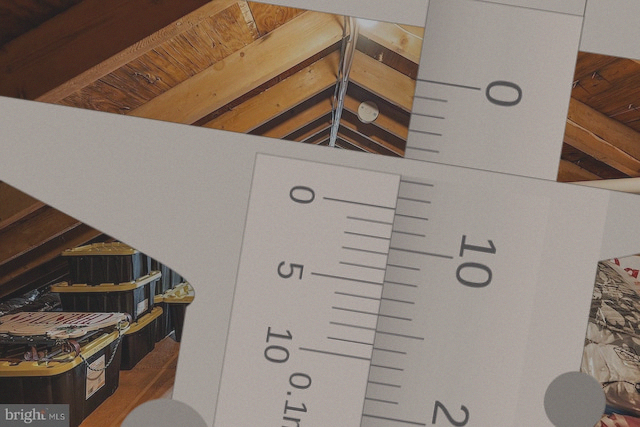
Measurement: 7.7
